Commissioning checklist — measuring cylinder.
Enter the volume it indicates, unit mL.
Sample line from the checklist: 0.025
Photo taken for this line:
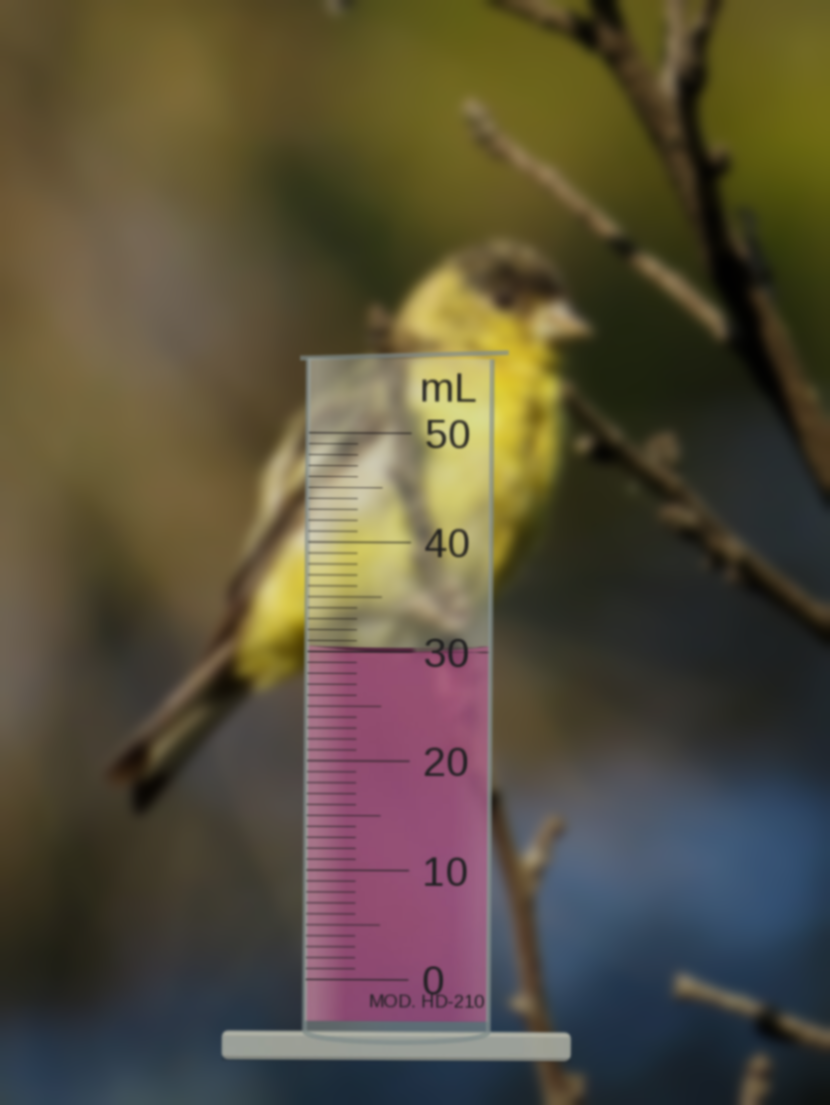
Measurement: 30
